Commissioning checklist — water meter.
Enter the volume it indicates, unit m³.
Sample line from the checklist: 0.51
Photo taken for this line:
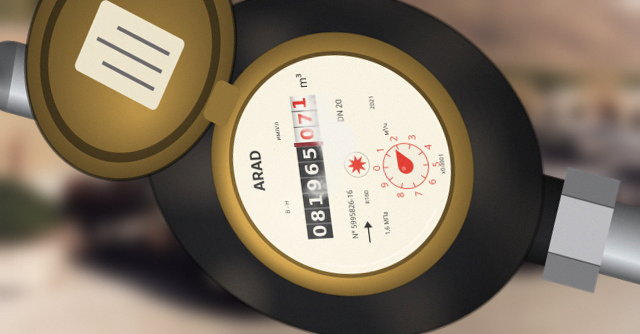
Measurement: 81965.0711
